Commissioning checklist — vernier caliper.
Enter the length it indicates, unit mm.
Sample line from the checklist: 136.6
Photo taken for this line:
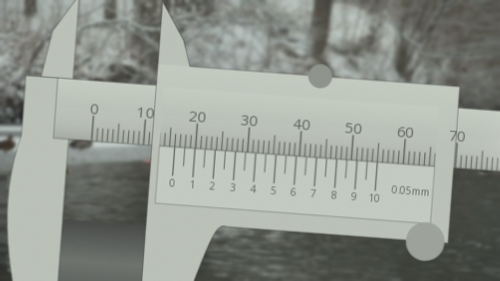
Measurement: 16.0
